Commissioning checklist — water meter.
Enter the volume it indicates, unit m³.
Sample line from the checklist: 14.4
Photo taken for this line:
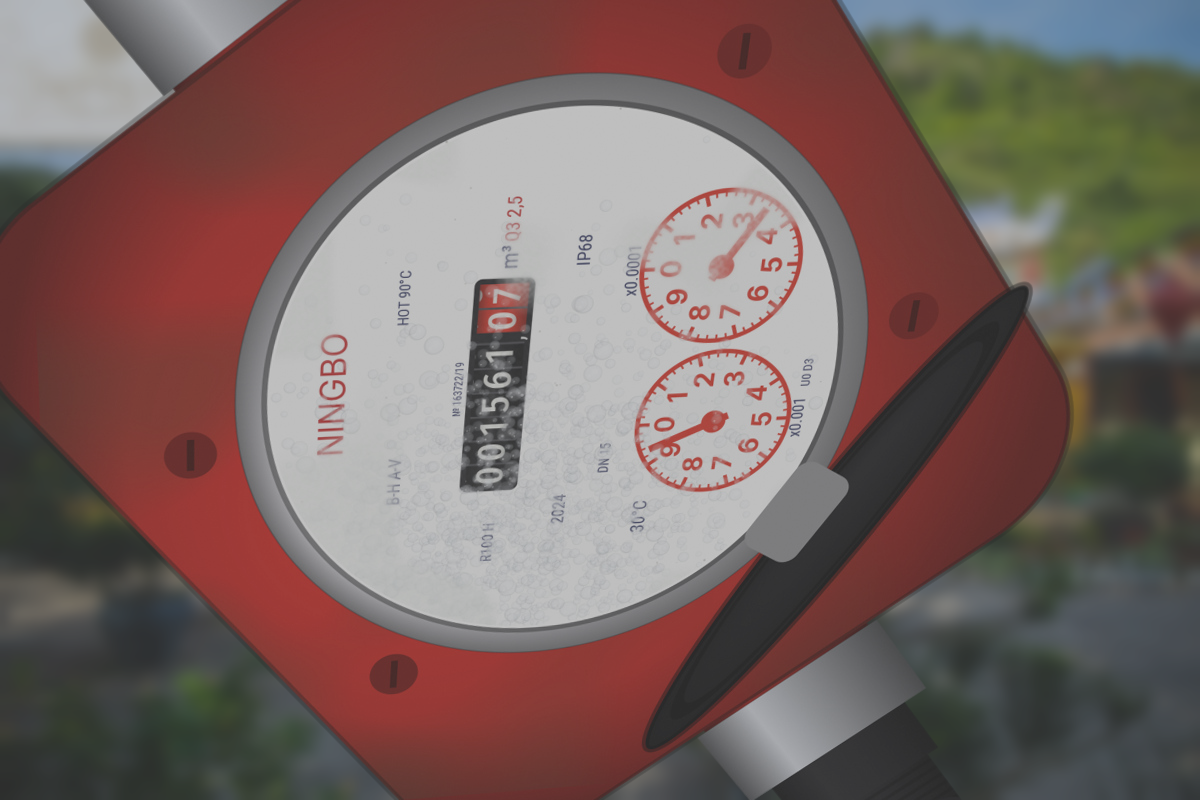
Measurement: 1561.0693
